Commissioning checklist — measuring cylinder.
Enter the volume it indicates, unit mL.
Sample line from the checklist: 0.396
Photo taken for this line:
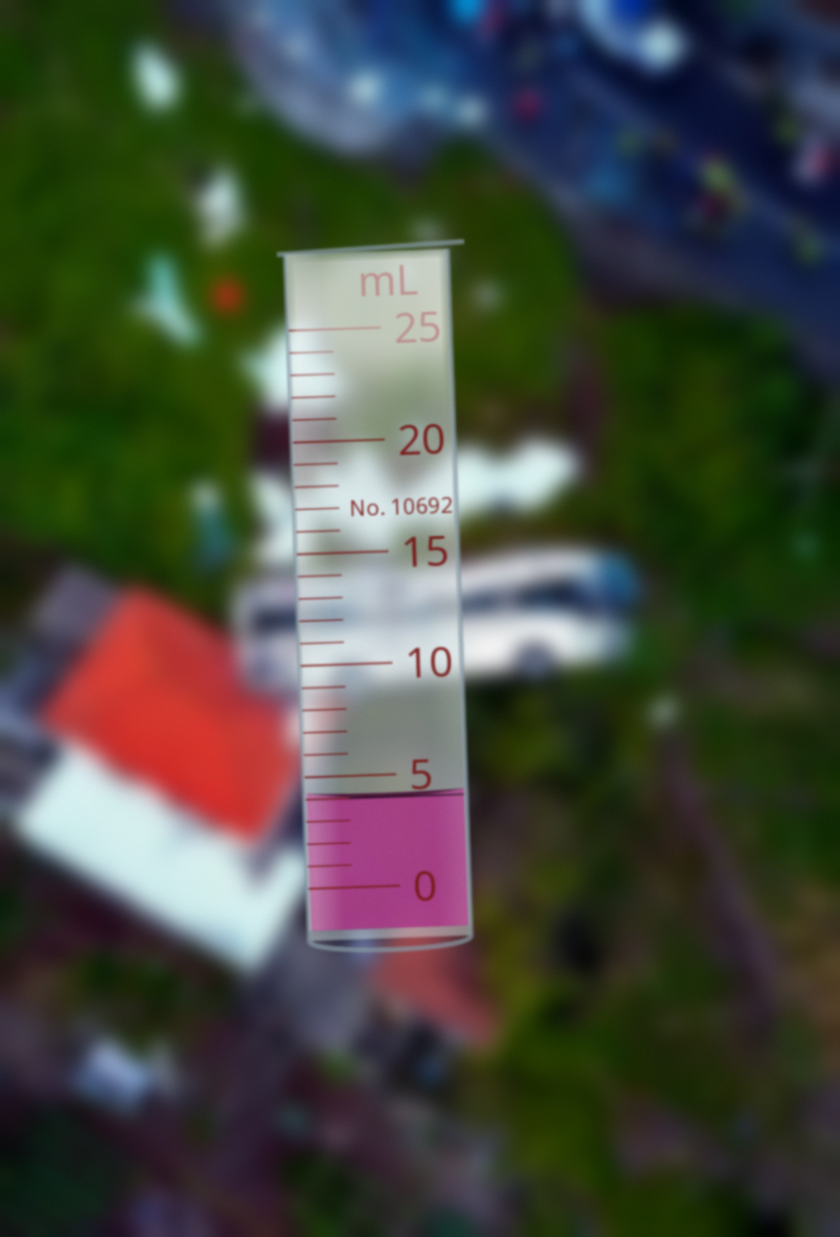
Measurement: 4
